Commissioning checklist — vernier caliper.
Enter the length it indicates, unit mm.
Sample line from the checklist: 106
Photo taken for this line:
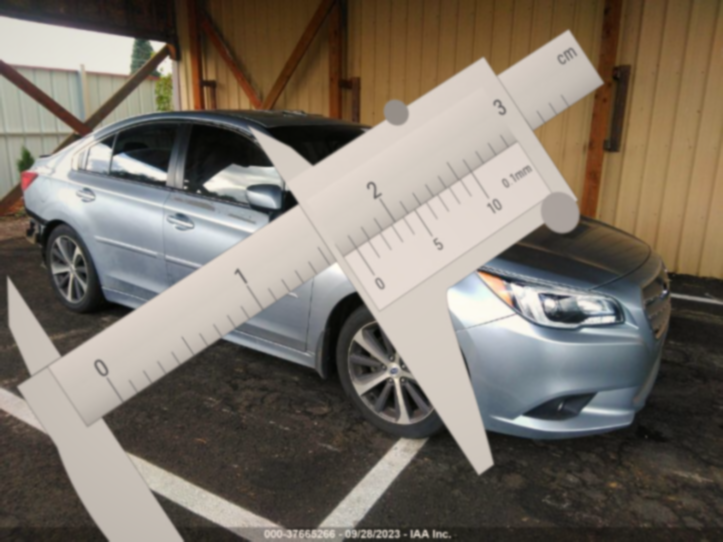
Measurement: 17.0
